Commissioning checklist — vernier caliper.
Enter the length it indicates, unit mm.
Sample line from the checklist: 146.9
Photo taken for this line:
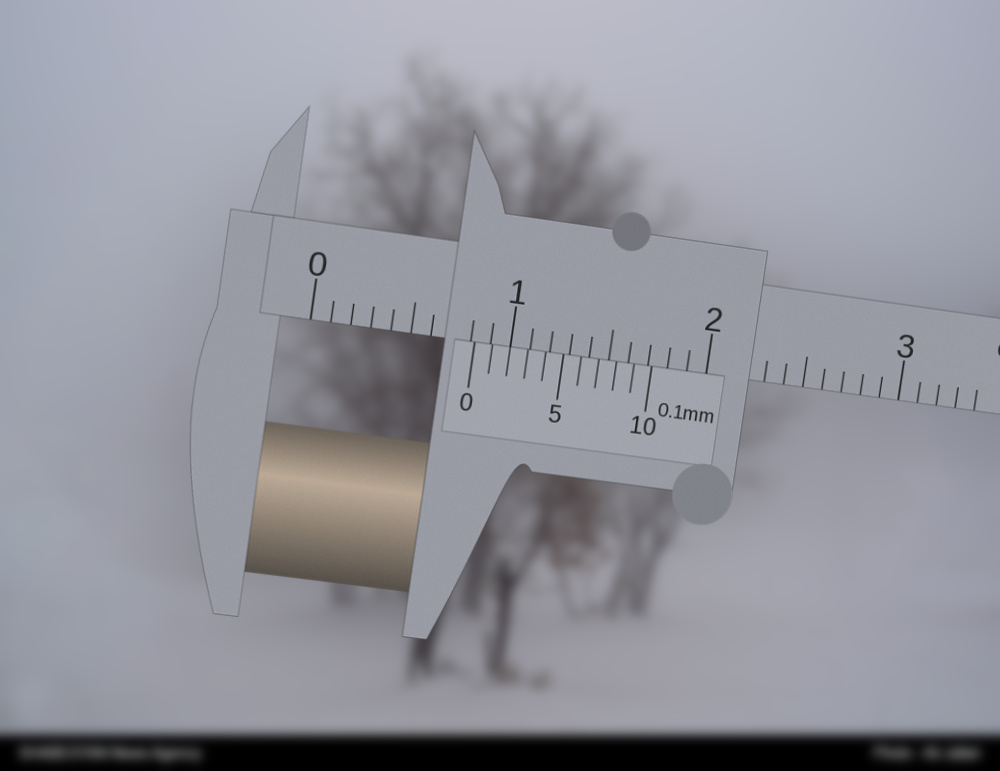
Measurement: 8.2
